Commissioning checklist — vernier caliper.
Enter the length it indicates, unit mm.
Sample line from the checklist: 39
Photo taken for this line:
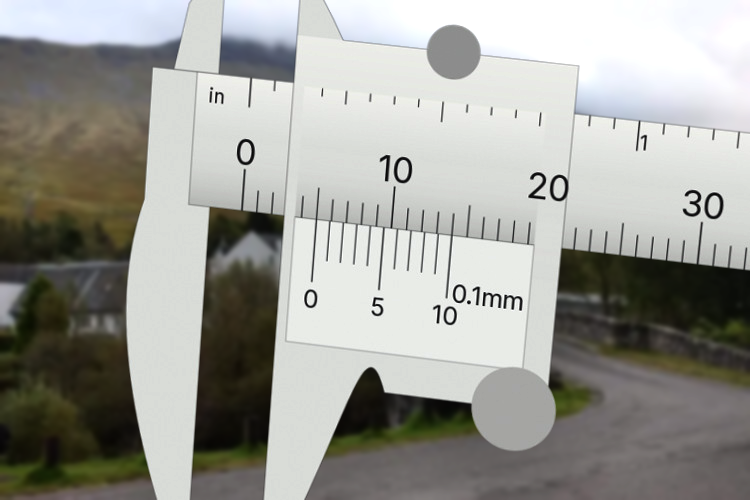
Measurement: 5.0
